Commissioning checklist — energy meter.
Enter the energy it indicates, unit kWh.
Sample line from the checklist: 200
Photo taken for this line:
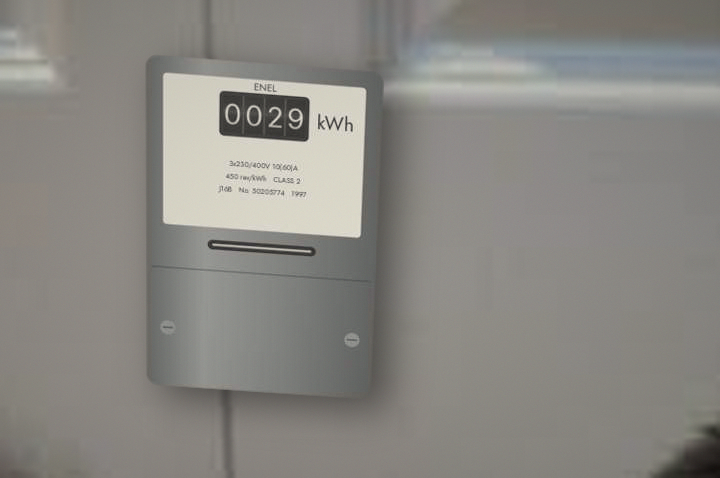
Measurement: 29
